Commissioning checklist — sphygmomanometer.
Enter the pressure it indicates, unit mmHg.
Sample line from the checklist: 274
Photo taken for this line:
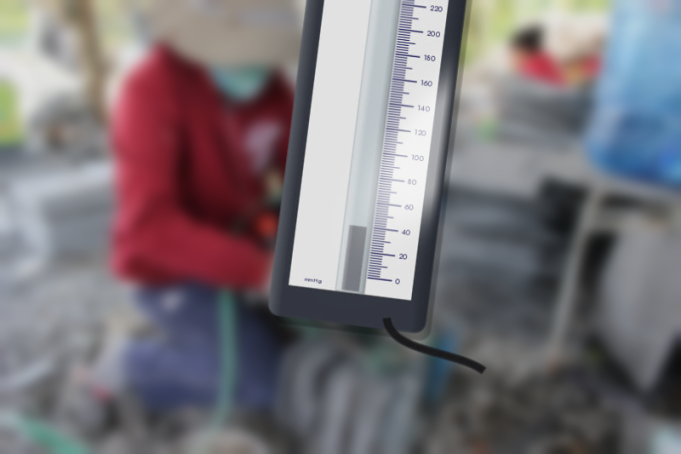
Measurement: 40
